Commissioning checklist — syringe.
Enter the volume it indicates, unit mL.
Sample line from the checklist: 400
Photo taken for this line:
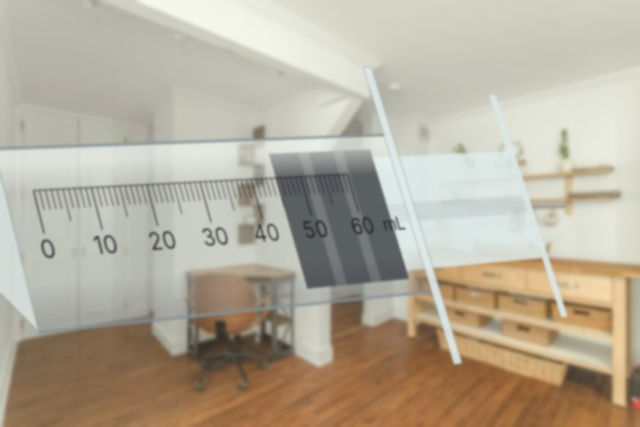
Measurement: 45
